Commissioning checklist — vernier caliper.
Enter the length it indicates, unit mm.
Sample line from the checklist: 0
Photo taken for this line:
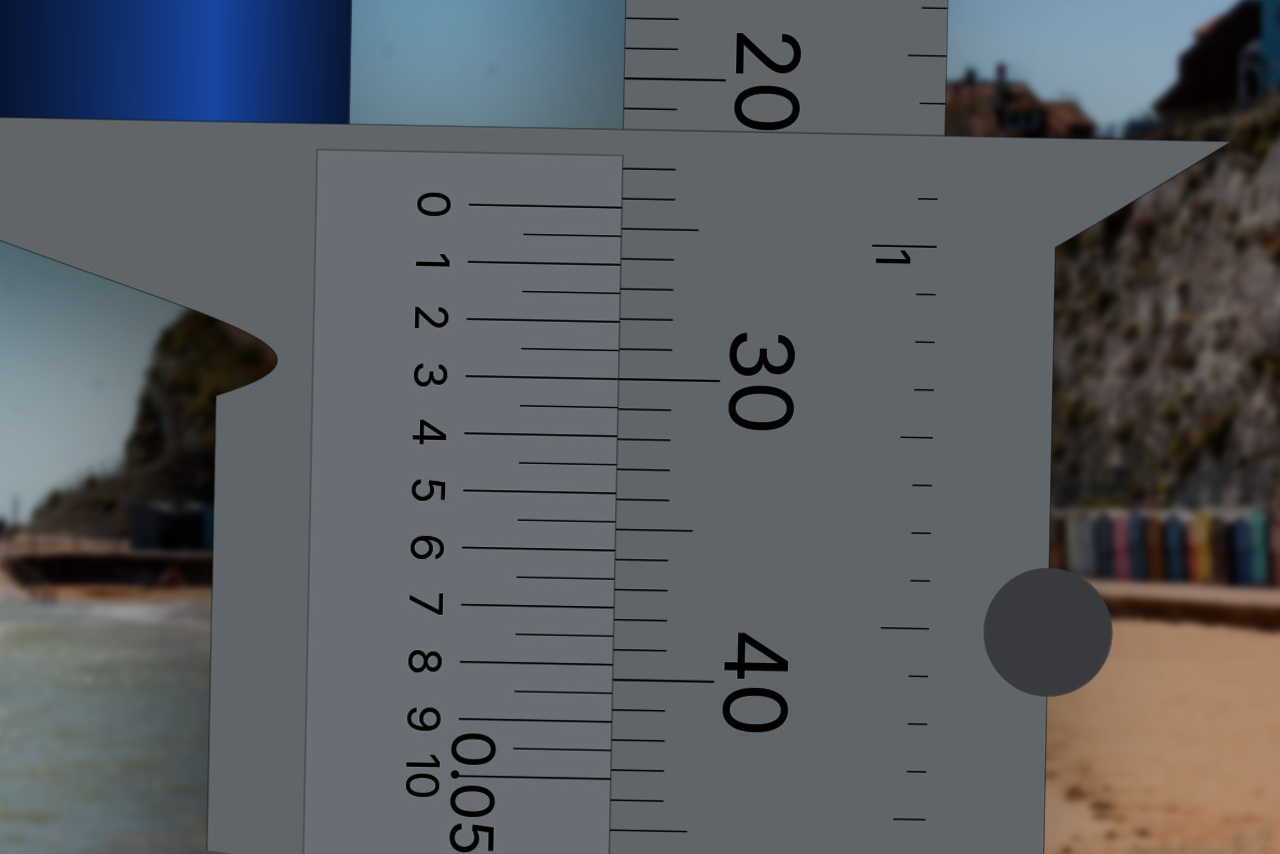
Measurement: 24.30
